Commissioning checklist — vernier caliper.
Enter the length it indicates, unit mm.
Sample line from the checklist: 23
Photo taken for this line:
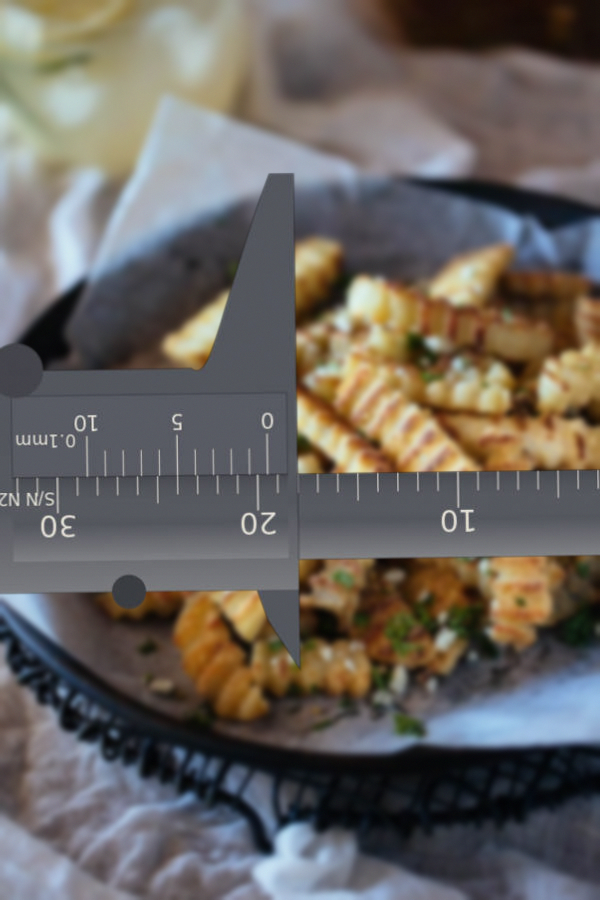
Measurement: 19.5
